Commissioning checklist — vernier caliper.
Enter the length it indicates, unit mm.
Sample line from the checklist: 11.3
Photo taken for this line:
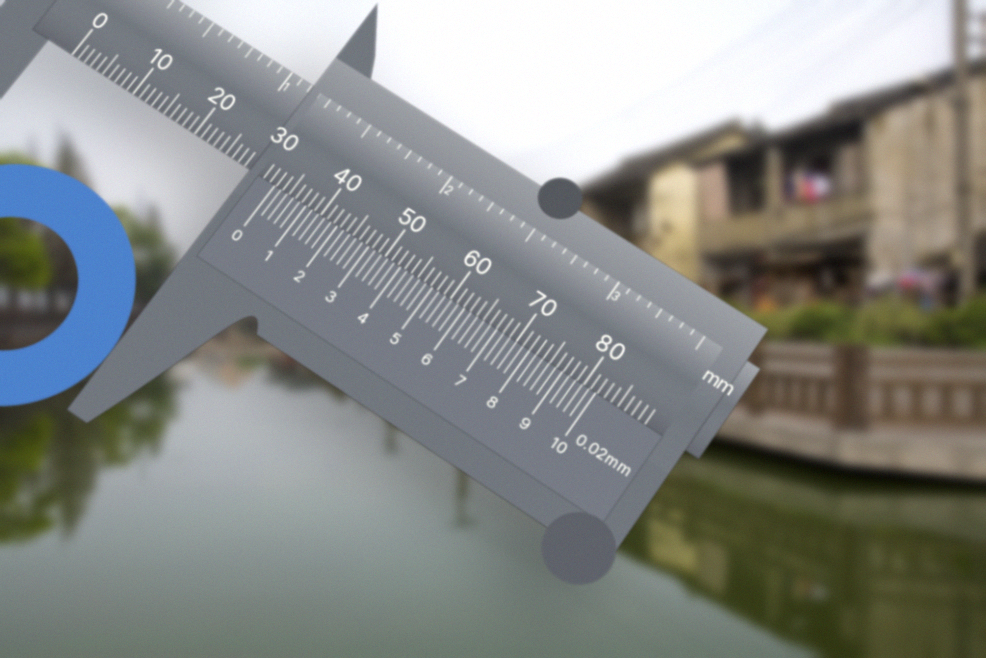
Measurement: 32.8
